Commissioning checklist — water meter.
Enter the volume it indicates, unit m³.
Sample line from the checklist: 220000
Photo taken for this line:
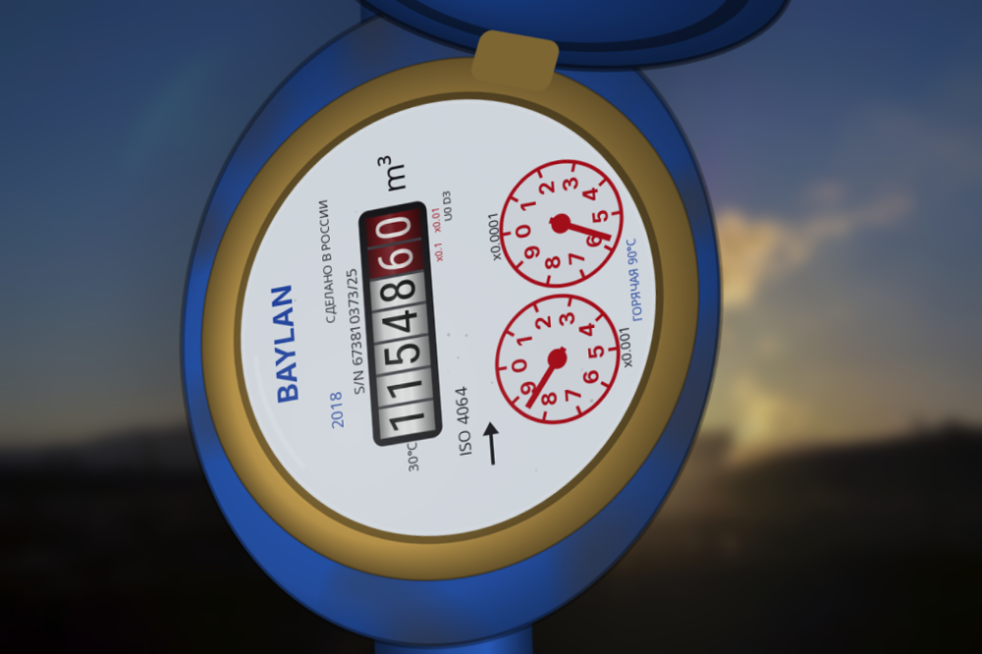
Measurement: 11548.6085
